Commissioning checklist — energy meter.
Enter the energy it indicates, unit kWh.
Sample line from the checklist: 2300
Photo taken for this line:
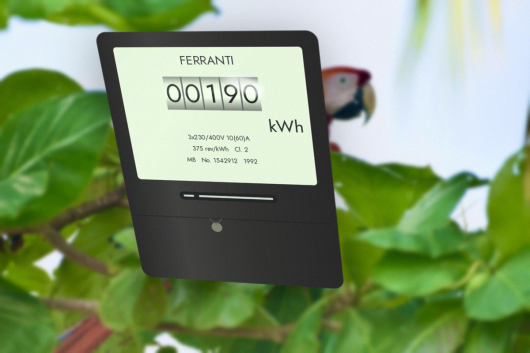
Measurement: 190
